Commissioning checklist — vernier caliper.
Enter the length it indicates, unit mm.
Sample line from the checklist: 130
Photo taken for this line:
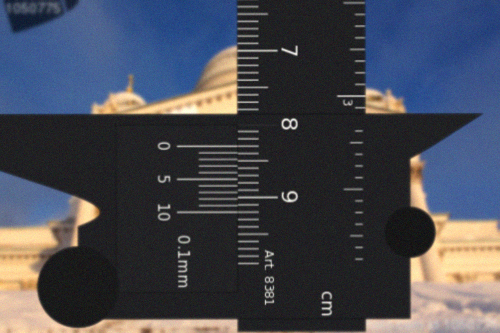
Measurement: 83.0
